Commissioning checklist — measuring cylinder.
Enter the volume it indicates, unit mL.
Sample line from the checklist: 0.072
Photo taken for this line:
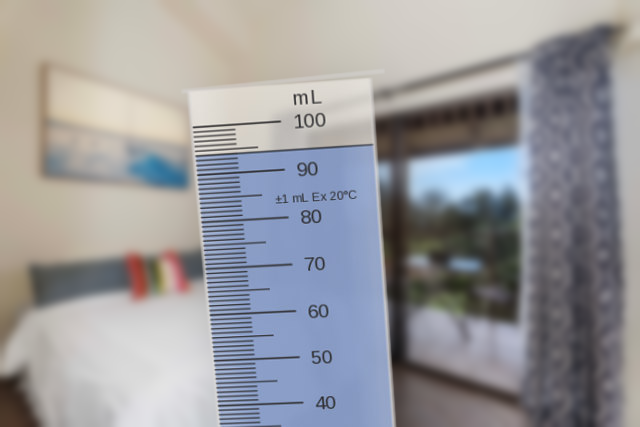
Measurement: 94
